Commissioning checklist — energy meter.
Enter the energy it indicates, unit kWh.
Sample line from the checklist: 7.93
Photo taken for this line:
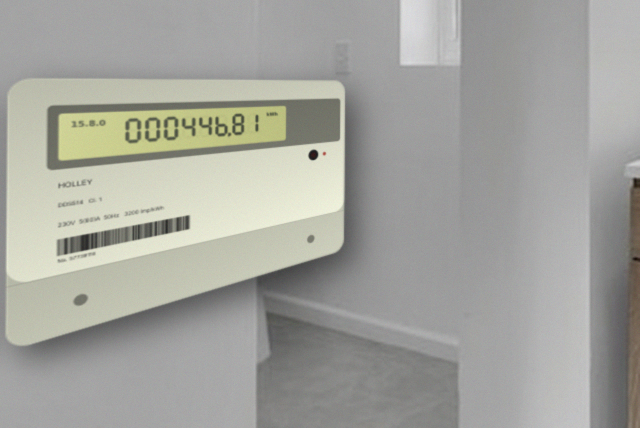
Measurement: 446.81
